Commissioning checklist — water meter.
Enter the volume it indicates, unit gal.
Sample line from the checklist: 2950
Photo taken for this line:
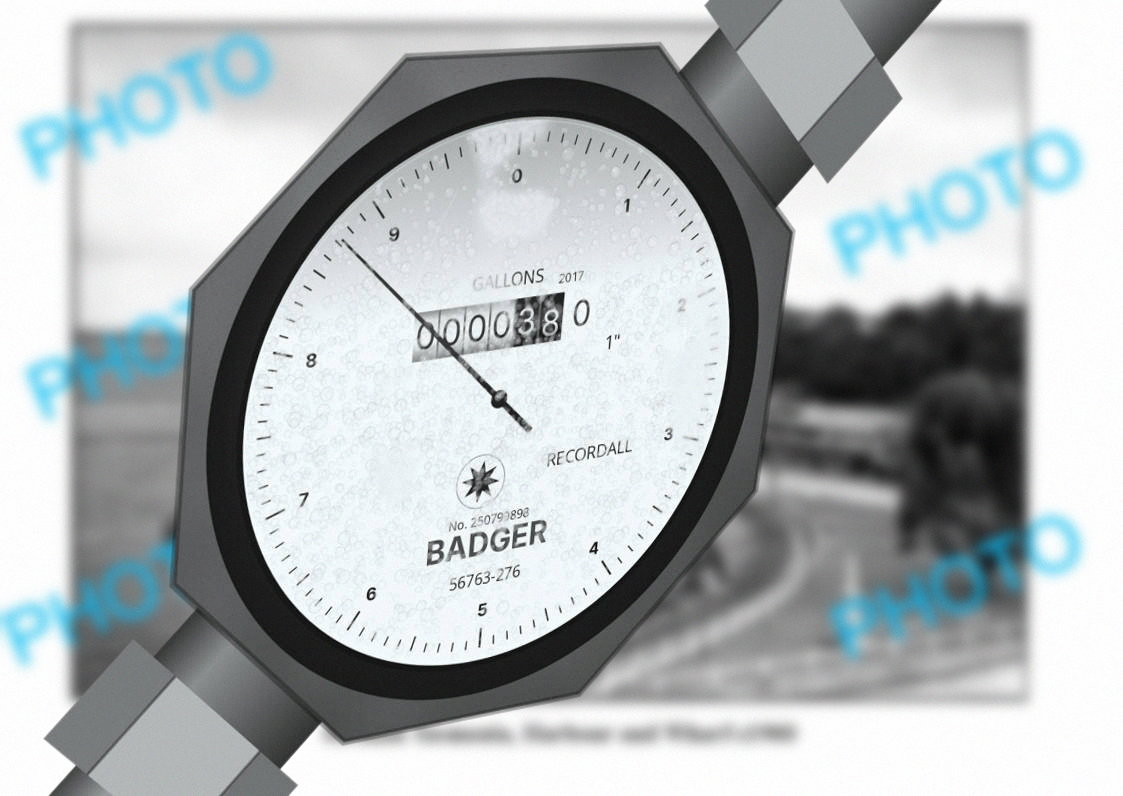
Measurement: 378.7
